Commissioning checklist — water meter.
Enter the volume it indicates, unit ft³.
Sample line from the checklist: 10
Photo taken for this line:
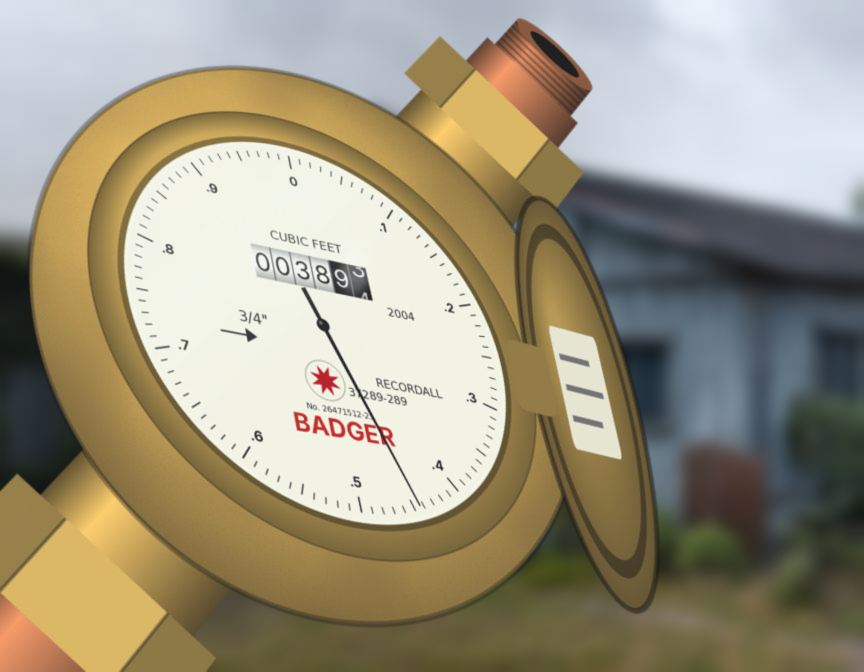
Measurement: 3893.44
